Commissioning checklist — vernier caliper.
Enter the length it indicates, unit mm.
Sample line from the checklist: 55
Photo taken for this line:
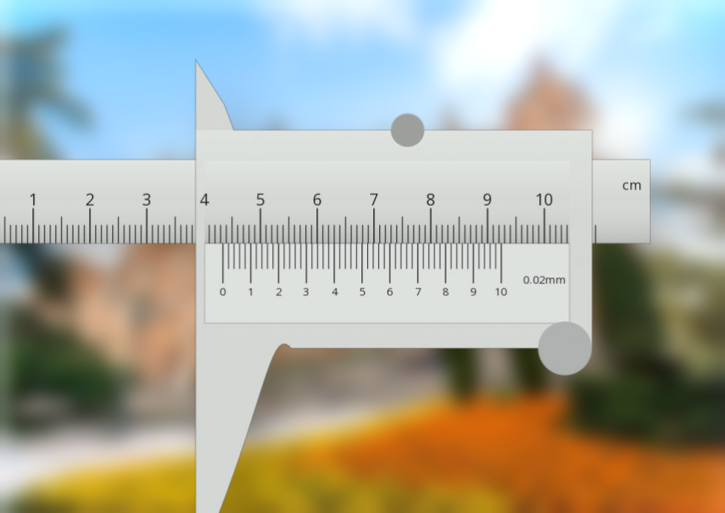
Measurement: 43.4
